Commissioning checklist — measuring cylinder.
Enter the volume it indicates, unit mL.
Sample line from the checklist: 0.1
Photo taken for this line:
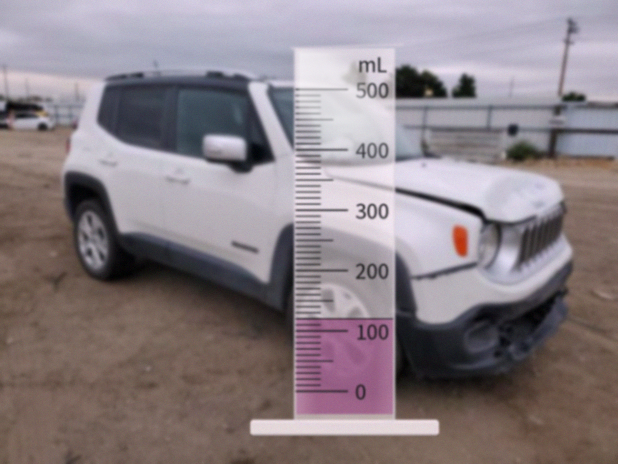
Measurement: 120
